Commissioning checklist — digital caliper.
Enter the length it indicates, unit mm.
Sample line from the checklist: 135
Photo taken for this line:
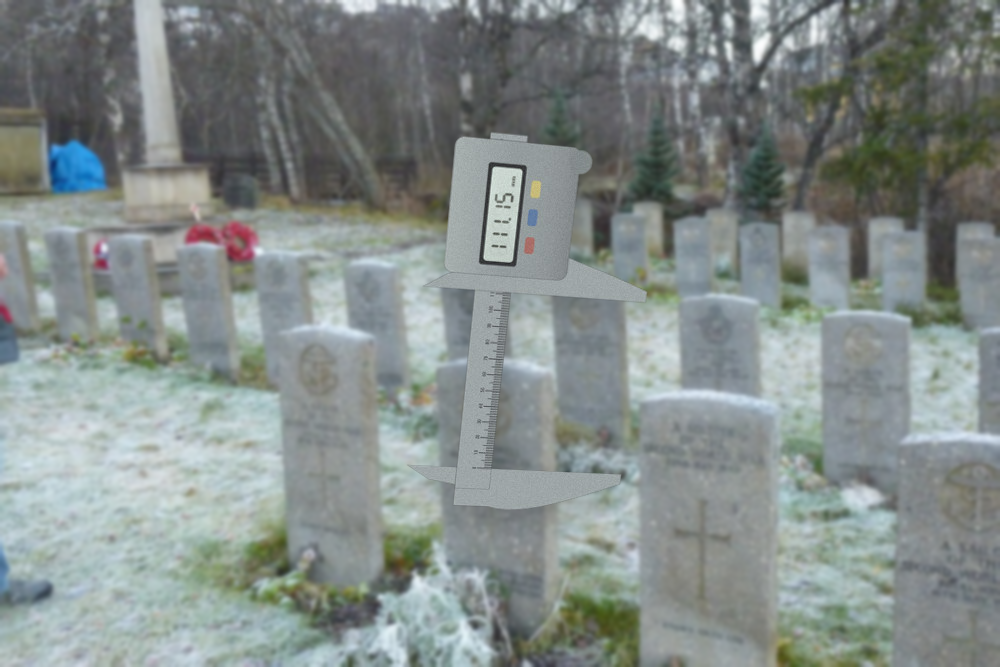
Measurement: 111.15
